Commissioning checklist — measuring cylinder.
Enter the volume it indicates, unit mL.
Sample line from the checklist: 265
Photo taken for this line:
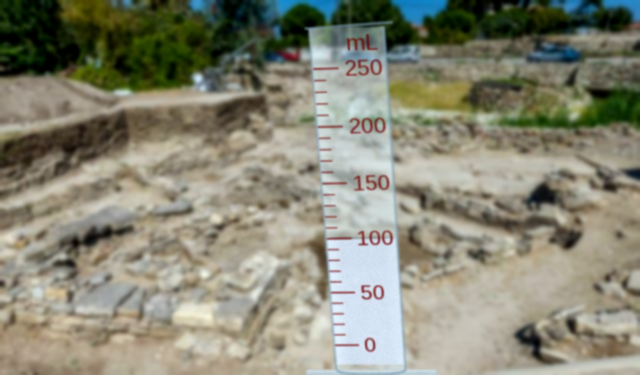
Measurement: 100
